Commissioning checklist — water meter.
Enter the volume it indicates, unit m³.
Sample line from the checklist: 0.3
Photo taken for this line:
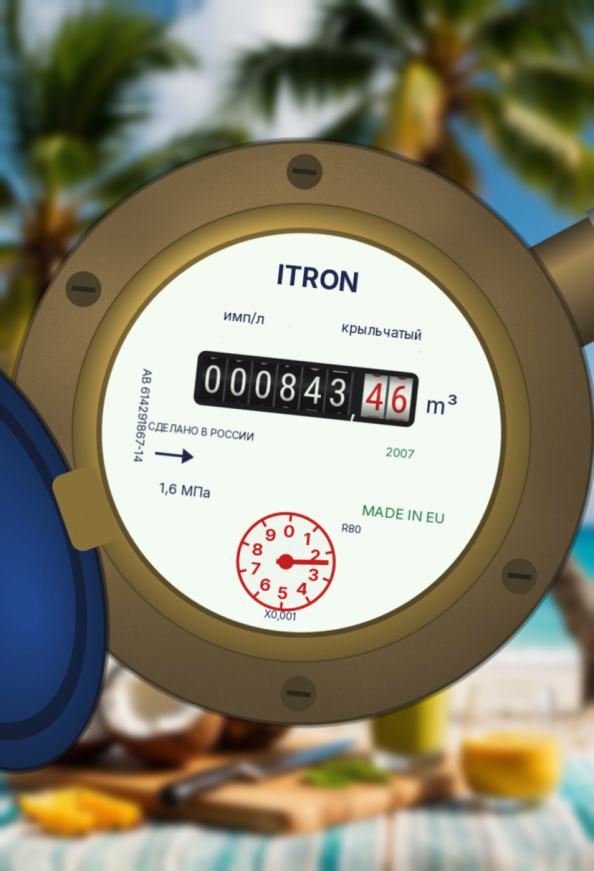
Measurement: 843.462
